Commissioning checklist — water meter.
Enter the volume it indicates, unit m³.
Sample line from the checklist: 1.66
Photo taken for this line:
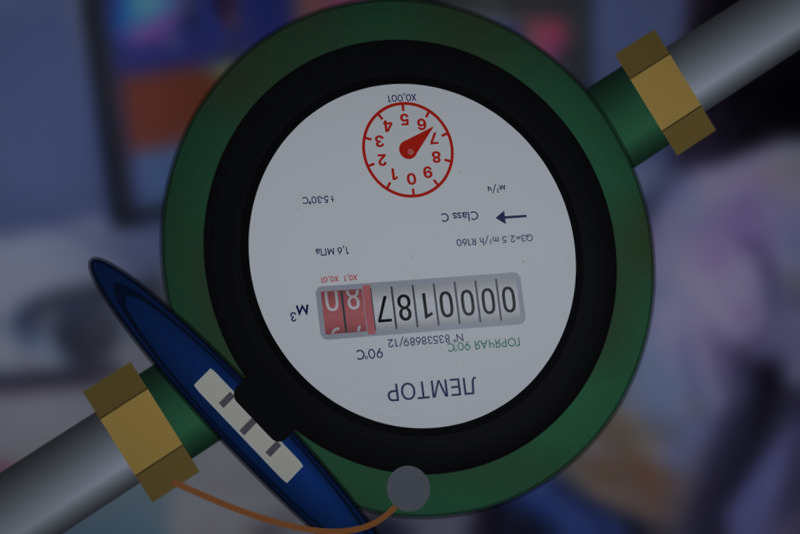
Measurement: 187.796
